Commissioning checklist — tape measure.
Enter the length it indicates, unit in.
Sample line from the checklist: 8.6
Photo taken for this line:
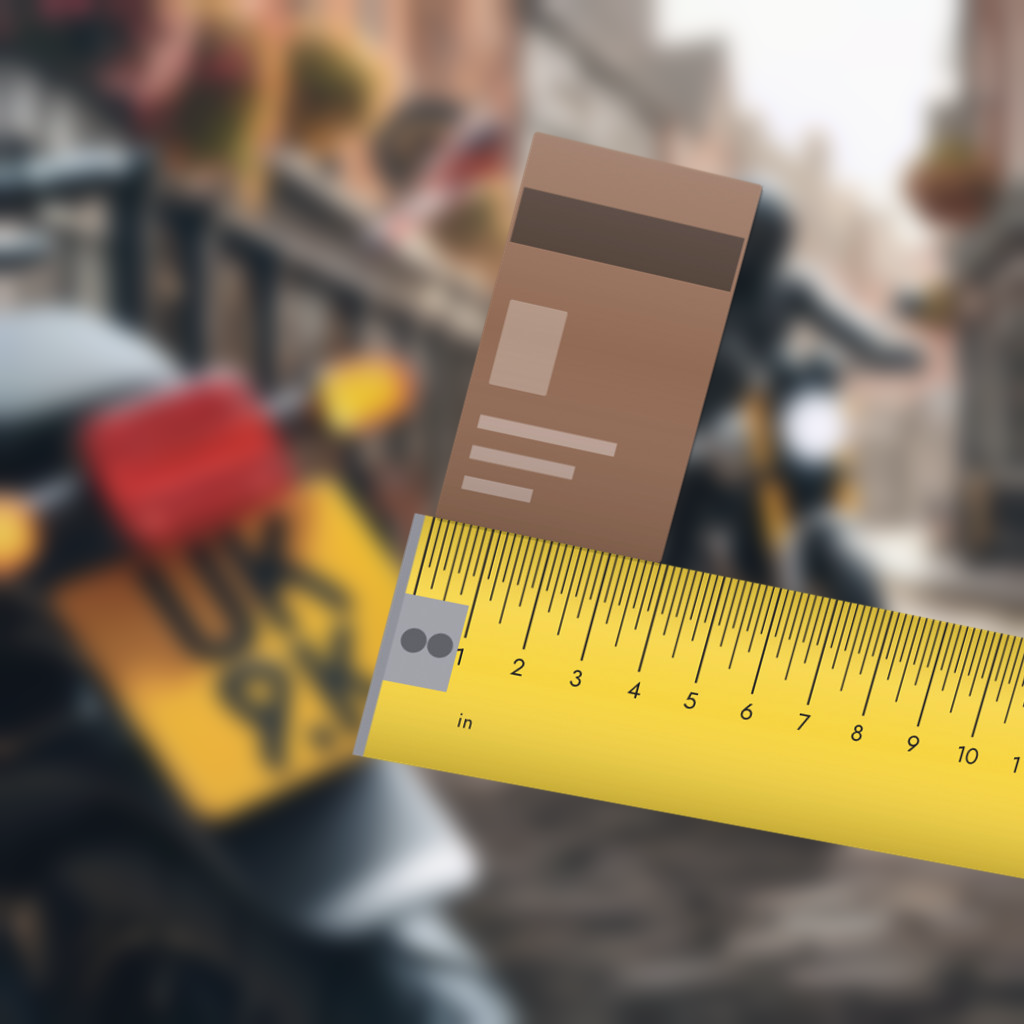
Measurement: 3.875
